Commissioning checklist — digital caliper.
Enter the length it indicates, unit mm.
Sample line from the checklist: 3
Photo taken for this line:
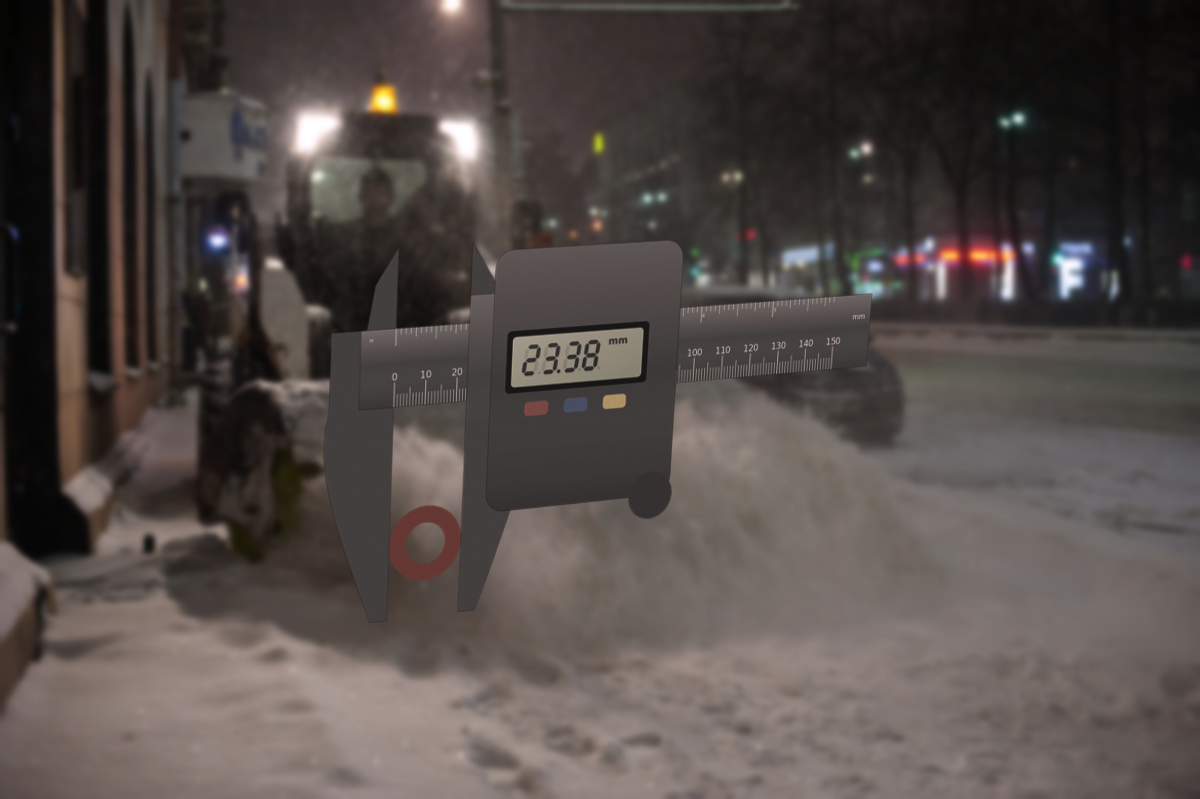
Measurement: 23.38
